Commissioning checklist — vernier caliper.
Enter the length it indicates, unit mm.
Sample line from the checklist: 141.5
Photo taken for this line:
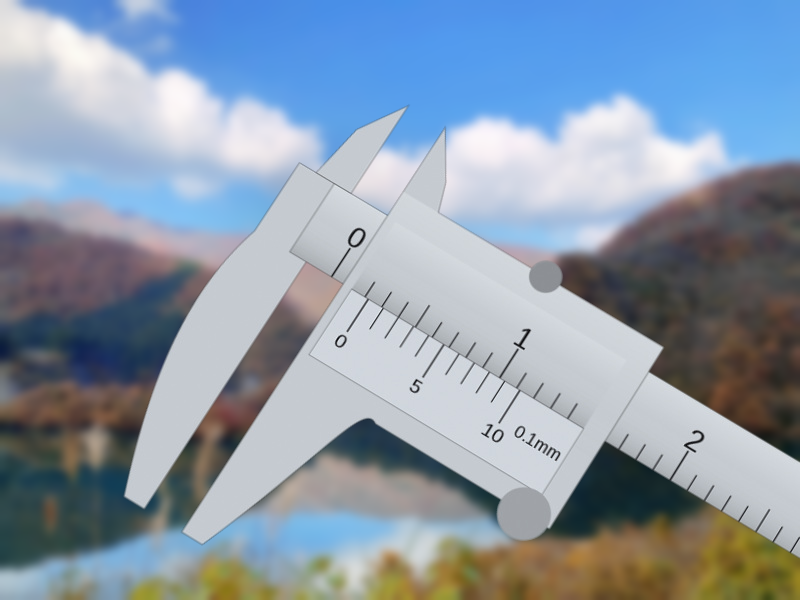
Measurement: 2.2
